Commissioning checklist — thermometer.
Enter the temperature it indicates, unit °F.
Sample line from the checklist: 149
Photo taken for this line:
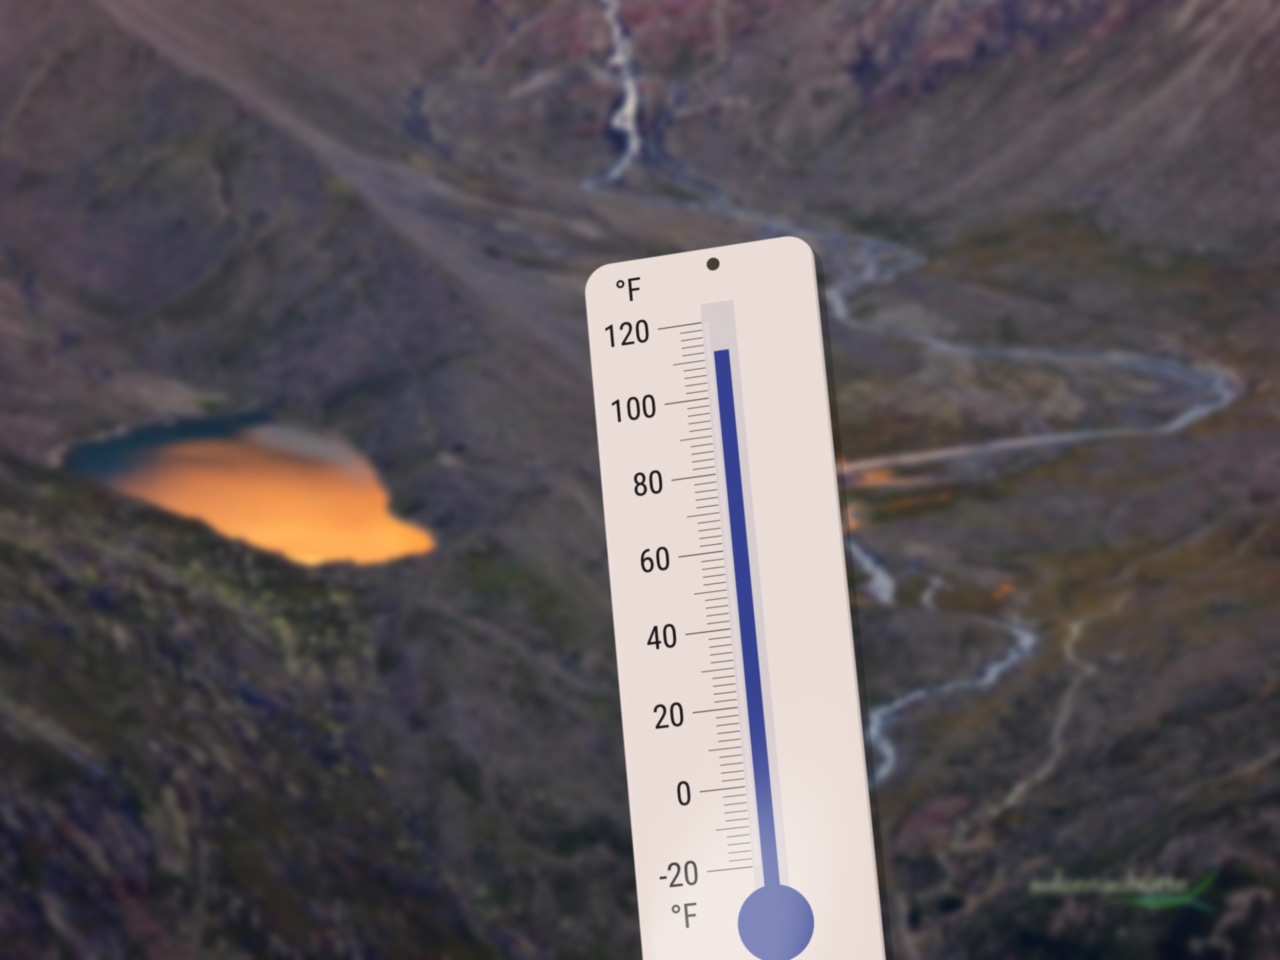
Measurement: 112
